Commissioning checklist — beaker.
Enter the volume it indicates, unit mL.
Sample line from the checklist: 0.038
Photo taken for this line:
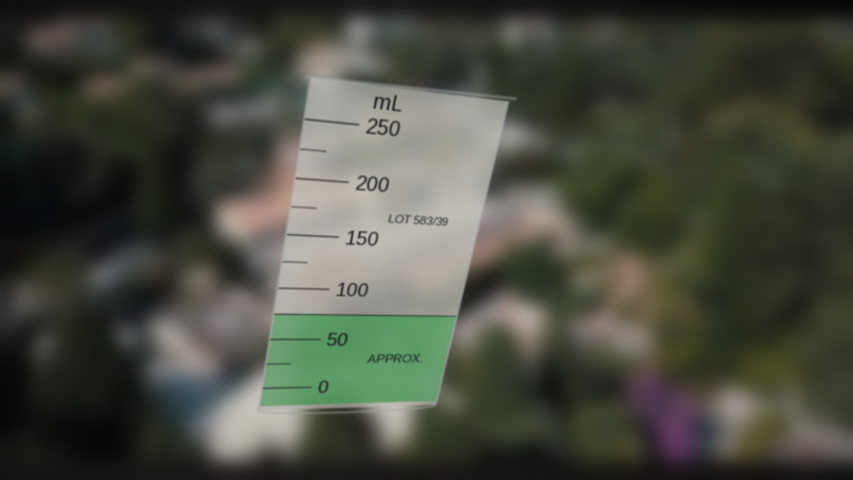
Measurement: 75
